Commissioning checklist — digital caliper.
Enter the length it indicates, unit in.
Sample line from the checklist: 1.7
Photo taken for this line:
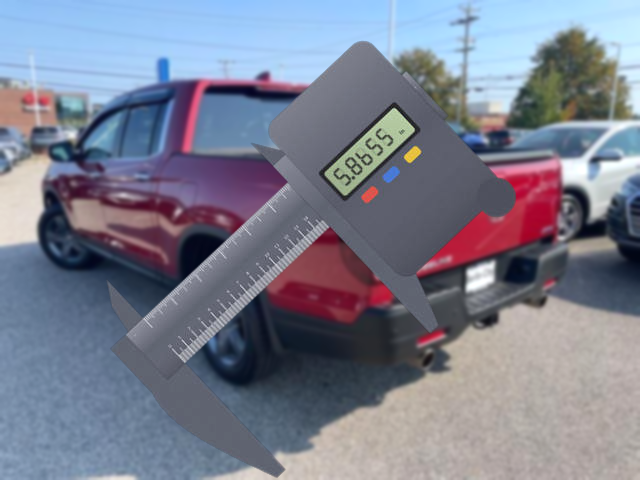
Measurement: 5.8655
